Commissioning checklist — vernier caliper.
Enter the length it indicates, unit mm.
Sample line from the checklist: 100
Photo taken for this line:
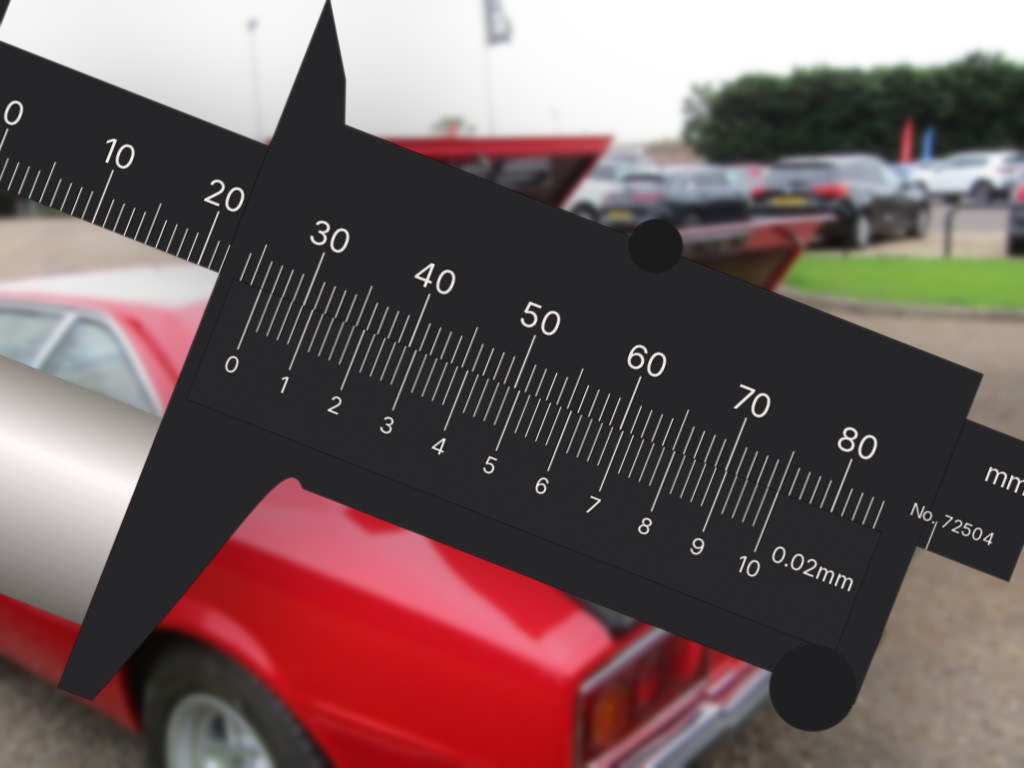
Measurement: 26.0
